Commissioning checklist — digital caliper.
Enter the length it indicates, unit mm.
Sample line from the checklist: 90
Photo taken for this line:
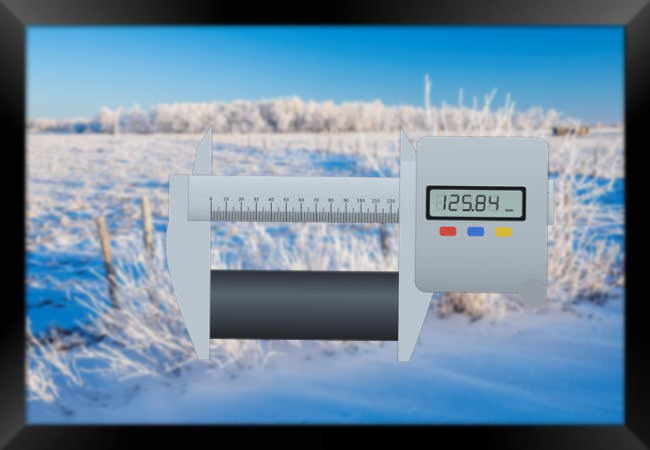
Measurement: 125.84
